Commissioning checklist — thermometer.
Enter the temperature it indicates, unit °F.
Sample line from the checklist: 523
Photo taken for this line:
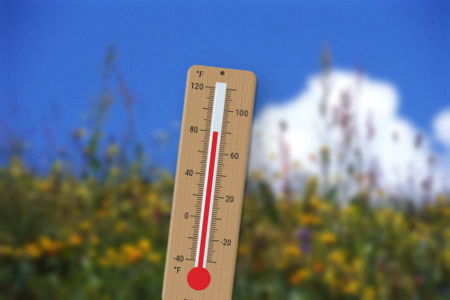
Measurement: 80
